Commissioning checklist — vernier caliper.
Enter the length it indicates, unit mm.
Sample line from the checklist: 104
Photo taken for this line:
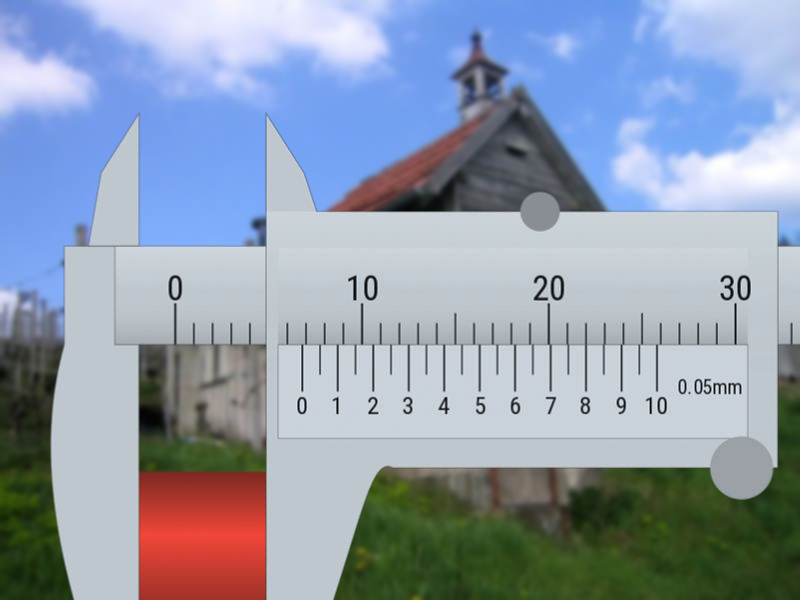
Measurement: 6.8
